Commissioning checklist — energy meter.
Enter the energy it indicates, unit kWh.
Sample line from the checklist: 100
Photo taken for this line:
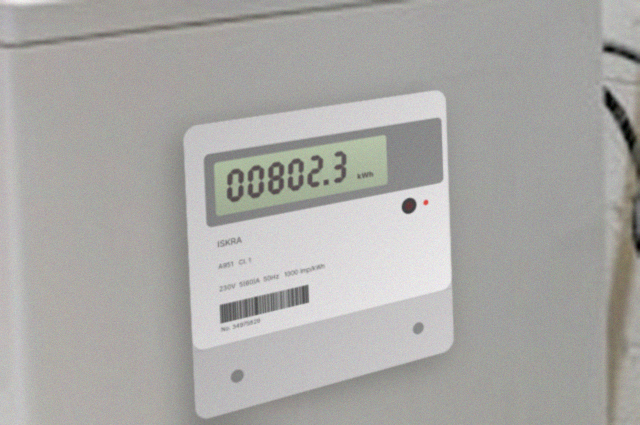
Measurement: 802.3
